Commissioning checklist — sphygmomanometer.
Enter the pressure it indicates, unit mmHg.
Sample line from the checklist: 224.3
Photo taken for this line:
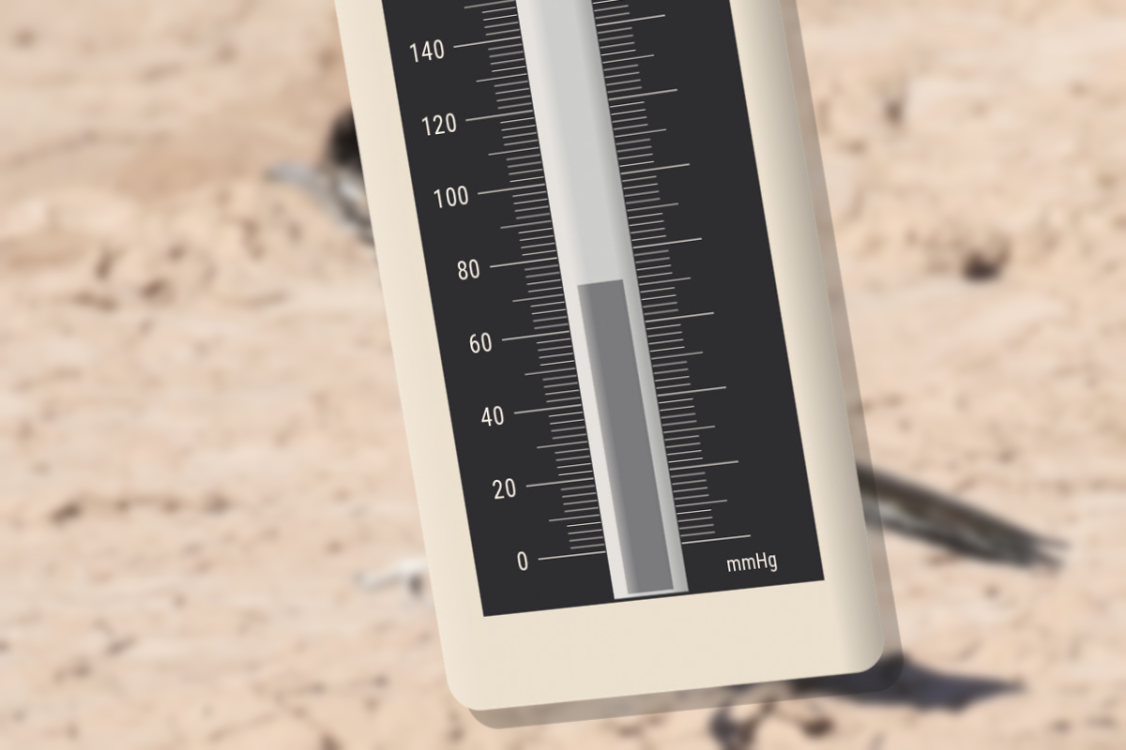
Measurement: 72
